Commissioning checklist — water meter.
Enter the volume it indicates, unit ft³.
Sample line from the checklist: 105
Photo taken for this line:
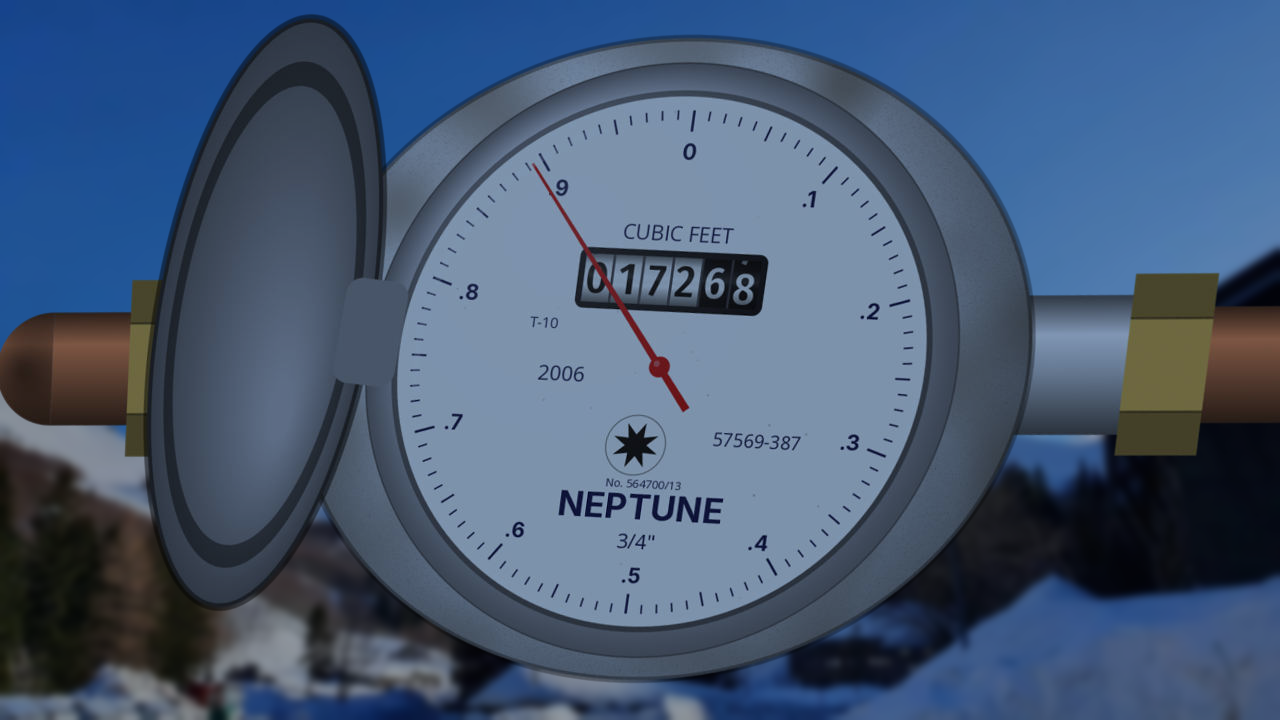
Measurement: 17267.89
